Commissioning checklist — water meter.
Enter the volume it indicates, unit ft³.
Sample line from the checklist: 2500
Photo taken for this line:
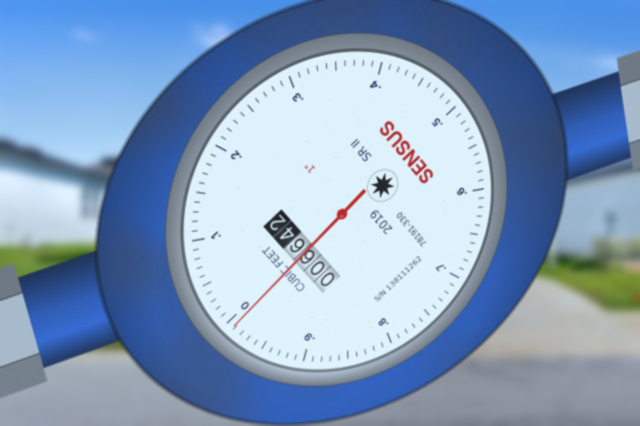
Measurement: 6641.99
